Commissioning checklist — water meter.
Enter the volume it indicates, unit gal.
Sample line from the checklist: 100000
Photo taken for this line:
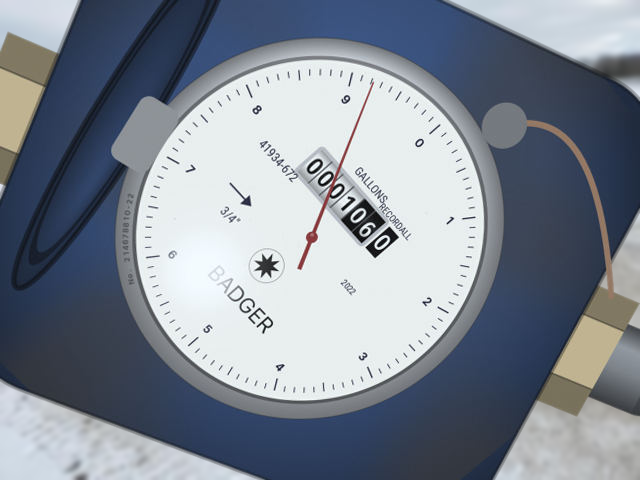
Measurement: 1059.2
